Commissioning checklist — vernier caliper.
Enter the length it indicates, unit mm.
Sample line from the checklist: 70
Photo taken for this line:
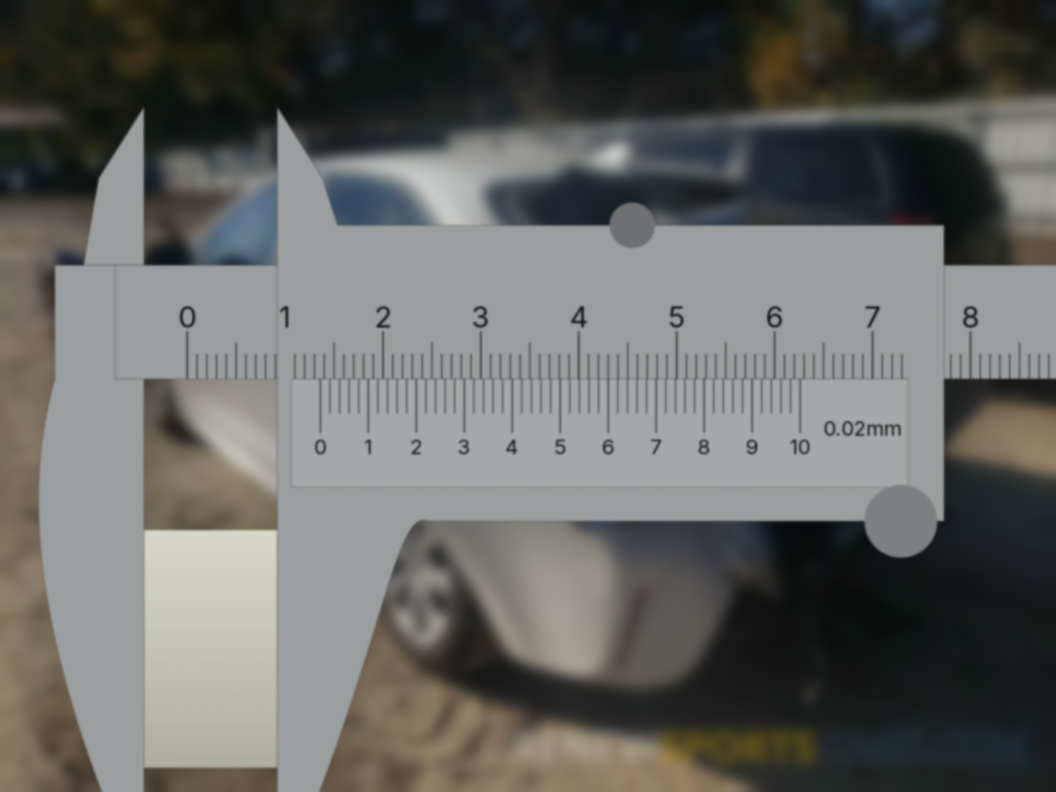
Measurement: 13.6
